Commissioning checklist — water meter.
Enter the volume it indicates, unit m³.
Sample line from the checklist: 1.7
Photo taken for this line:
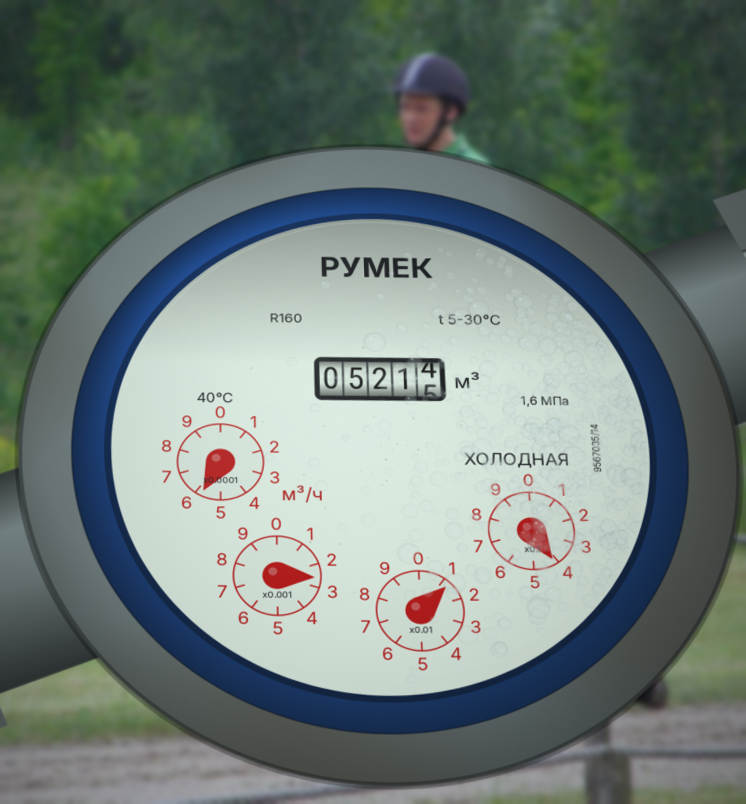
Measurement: 5214.4125
